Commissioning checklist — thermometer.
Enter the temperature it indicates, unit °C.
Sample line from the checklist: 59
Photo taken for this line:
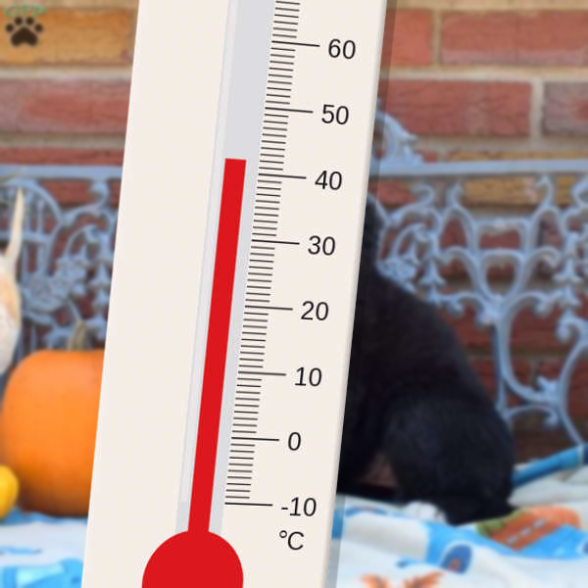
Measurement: 42
